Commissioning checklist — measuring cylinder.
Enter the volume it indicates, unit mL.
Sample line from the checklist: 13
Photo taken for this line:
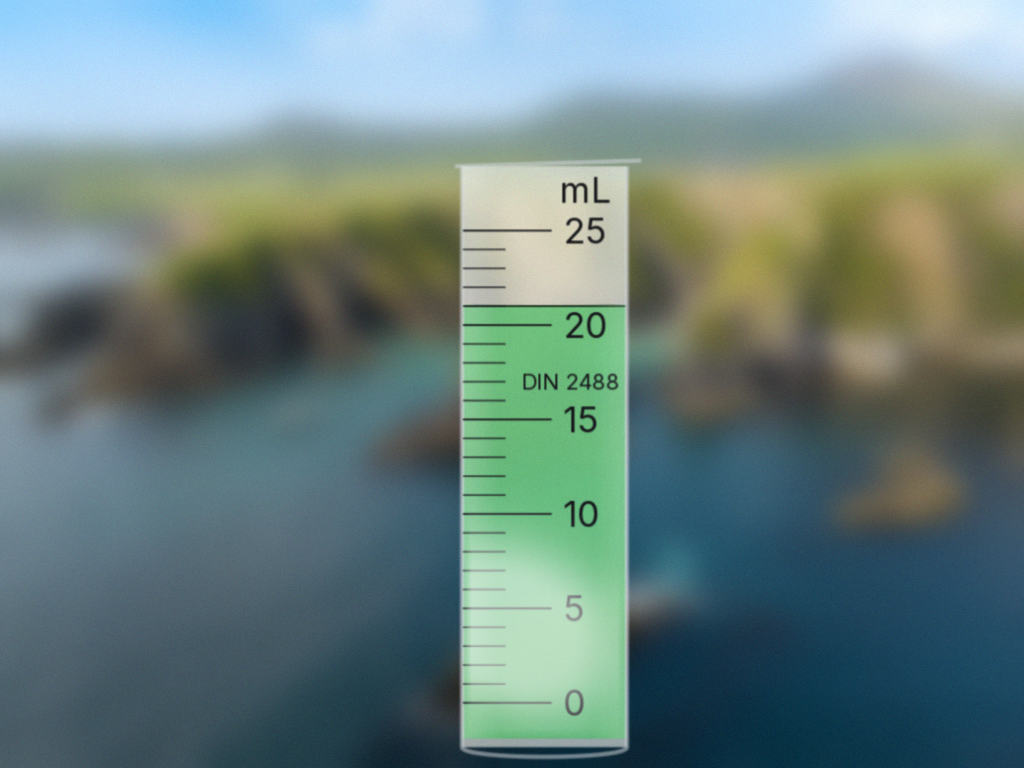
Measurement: 21
